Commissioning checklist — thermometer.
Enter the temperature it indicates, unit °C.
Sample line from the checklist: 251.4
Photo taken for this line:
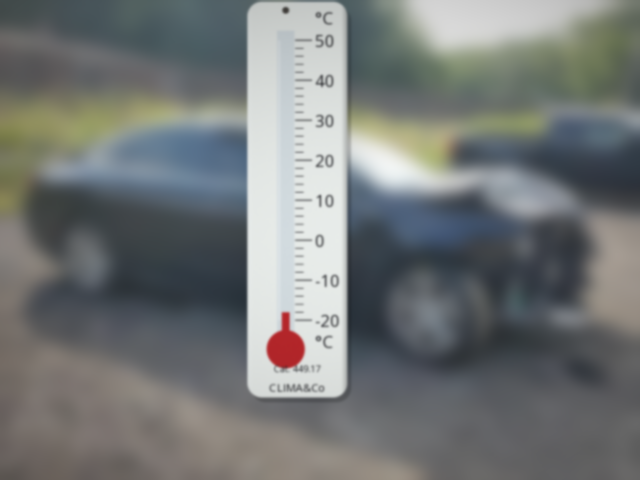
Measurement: -18
